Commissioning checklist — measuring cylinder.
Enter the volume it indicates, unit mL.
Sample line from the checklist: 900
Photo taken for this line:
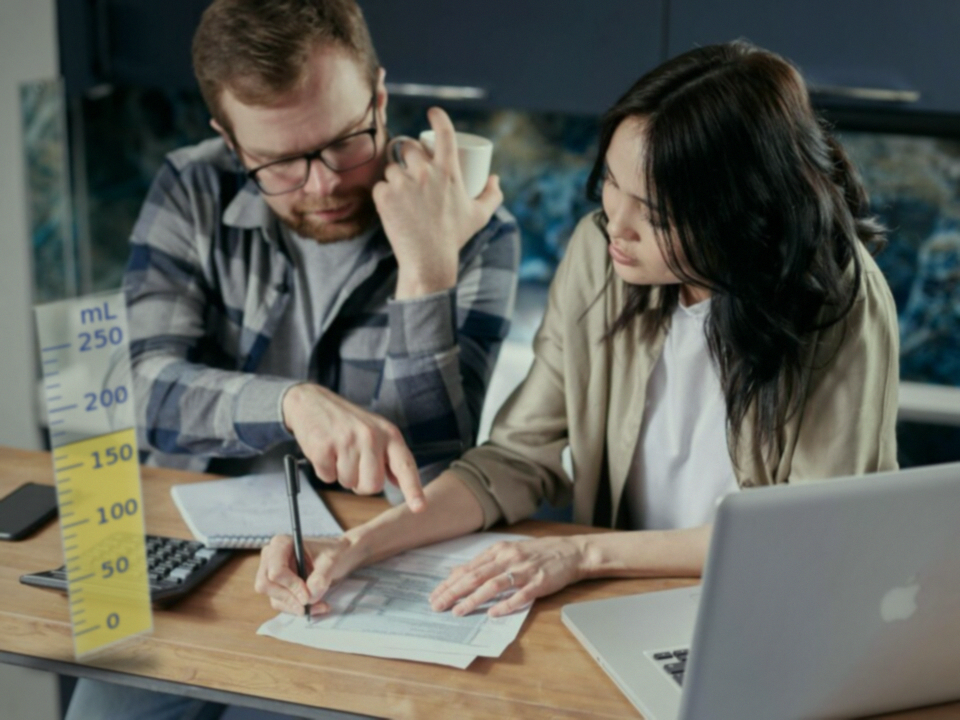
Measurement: 170
